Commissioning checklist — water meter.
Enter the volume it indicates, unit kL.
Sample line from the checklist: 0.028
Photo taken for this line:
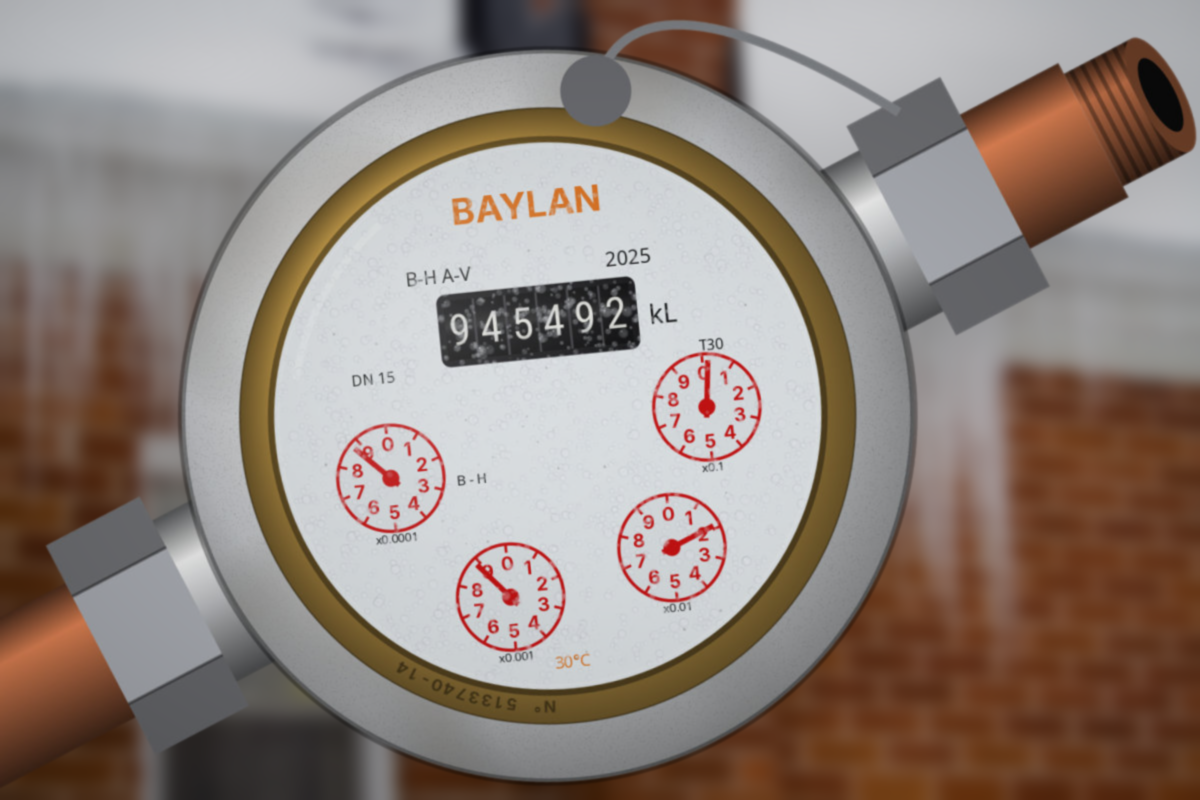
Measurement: 945492.0188
